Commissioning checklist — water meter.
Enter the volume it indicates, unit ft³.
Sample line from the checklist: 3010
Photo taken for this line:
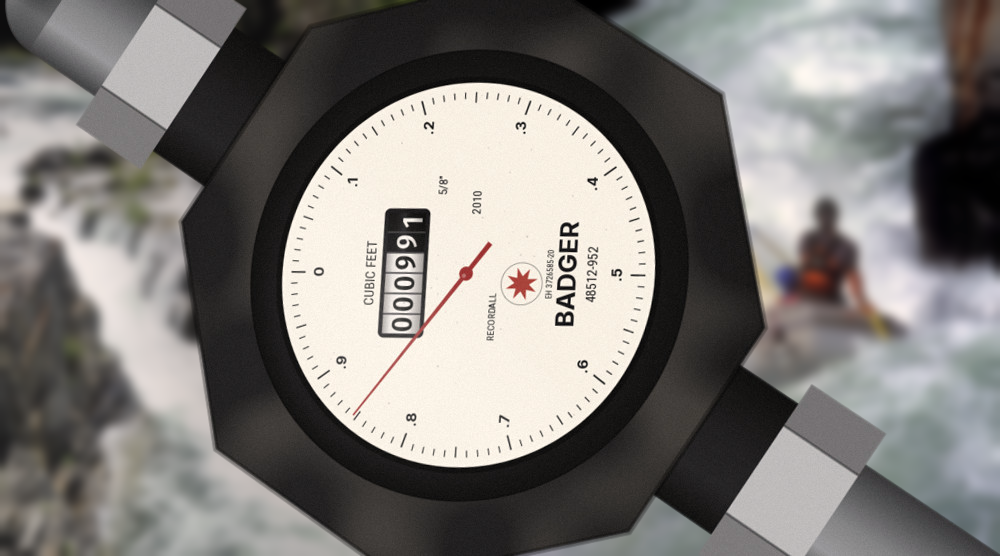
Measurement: 990.85
